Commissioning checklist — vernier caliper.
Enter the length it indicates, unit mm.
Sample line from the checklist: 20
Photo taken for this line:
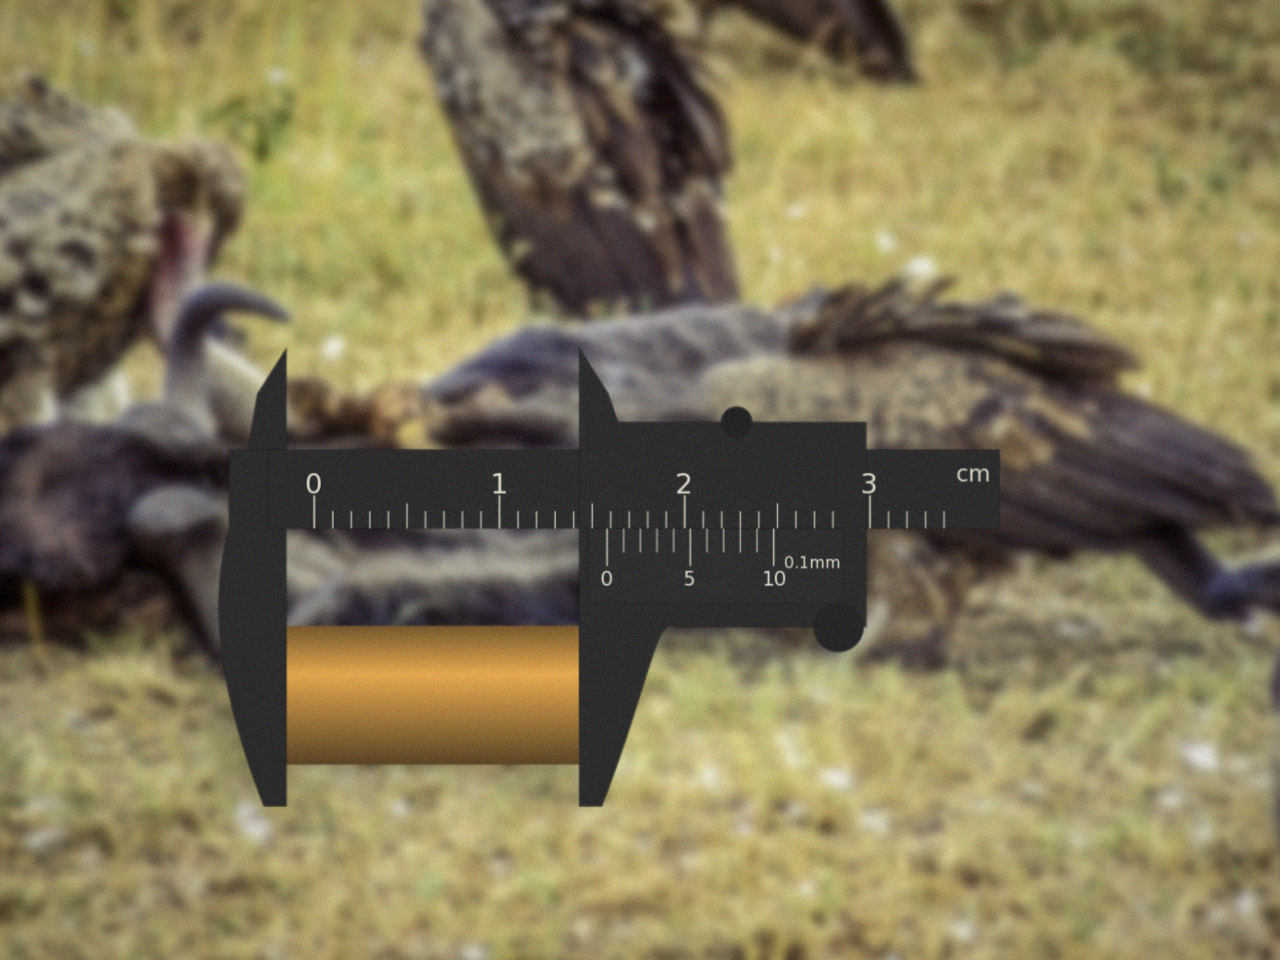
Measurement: 15.8
